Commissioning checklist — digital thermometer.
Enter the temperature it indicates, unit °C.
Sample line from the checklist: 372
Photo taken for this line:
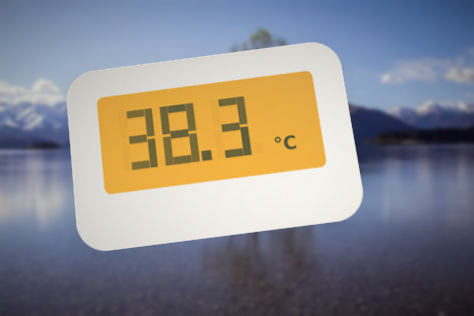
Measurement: 38.3
